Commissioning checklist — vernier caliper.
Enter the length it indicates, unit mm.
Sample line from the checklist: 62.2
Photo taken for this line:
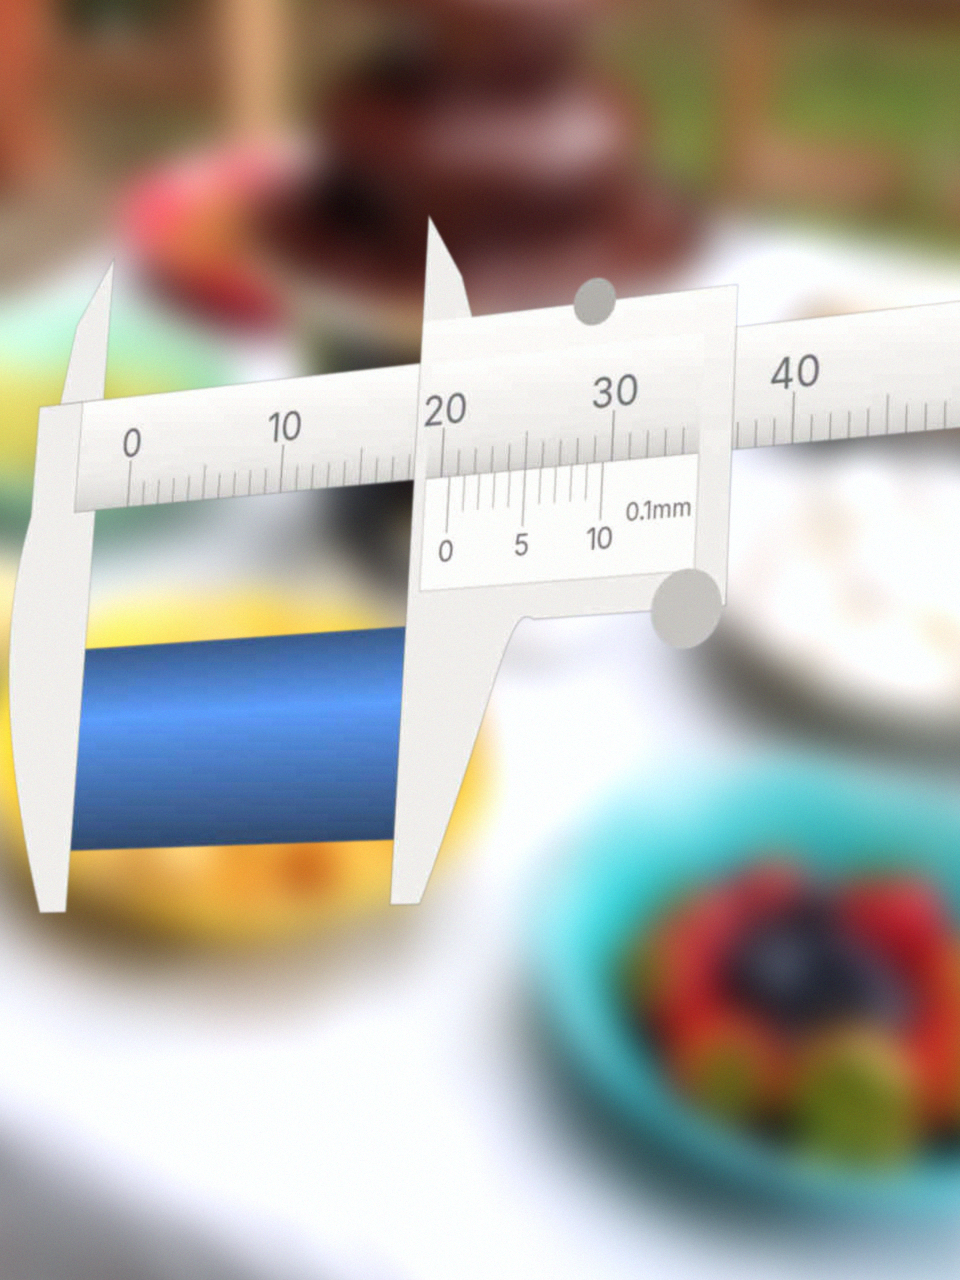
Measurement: 20.5
